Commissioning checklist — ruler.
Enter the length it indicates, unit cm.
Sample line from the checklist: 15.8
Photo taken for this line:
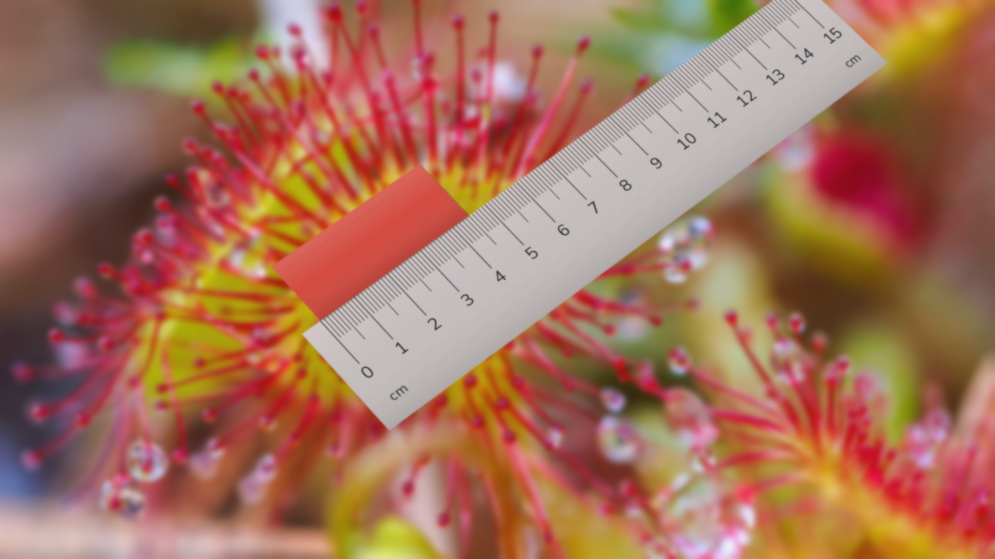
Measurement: 4.5
